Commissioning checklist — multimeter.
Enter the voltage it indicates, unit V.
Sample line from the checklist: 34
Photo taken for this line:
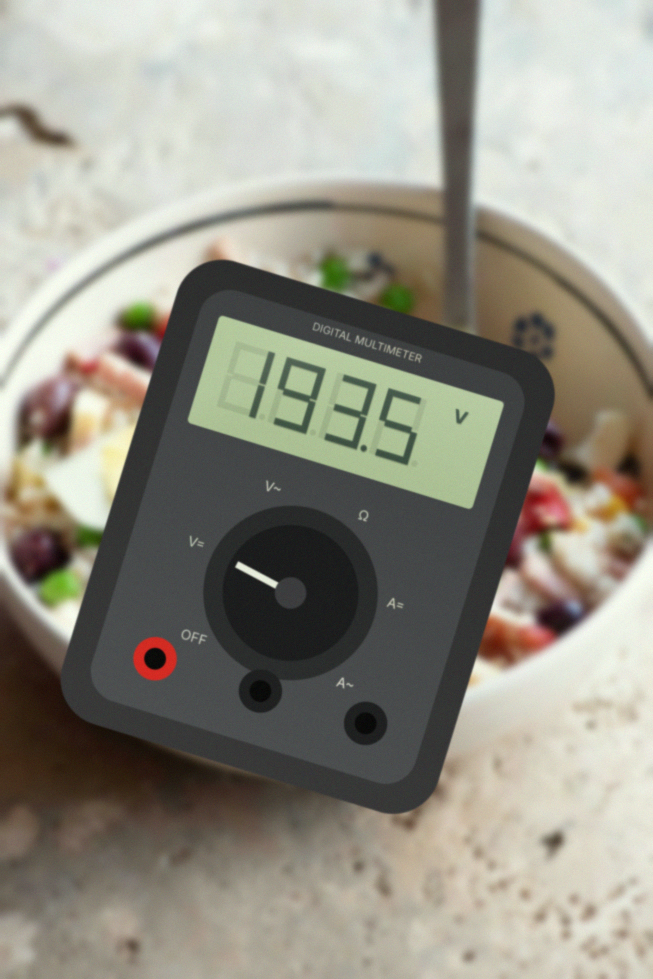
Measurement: 193.5
